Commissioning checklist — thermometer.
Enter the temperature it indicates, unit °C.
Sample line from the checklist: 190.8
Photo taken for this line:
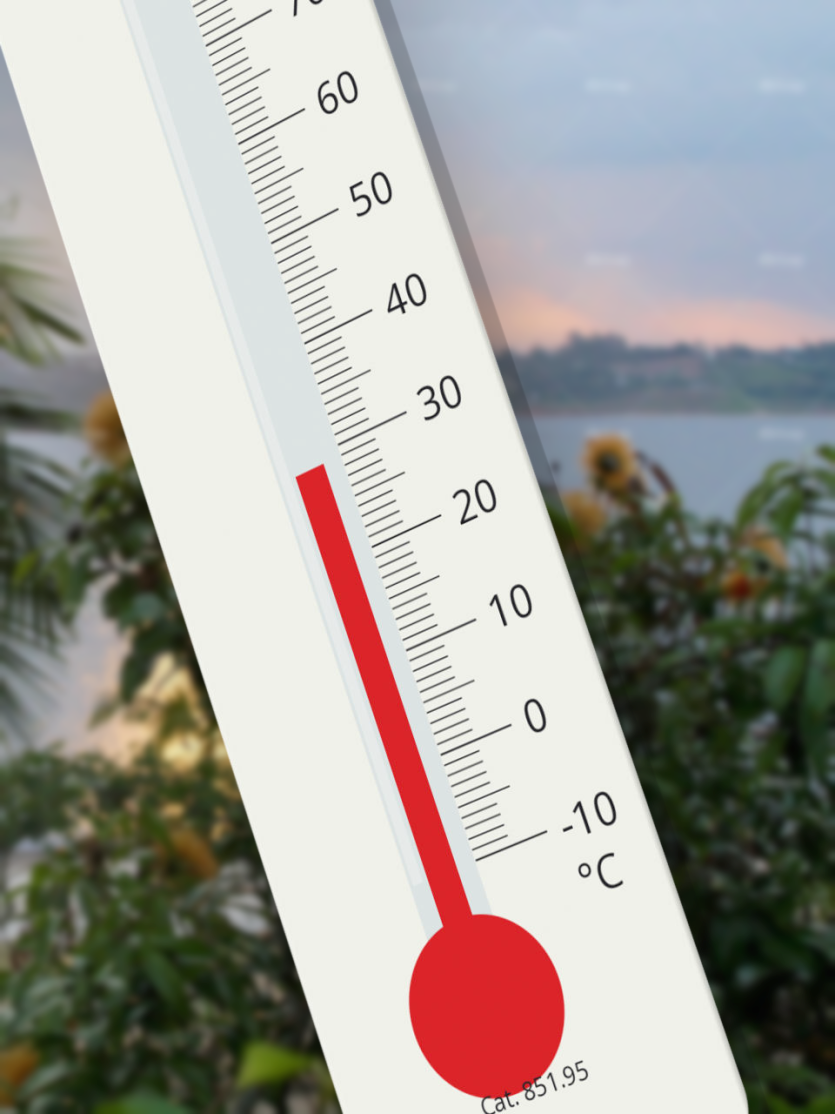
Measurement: 29
